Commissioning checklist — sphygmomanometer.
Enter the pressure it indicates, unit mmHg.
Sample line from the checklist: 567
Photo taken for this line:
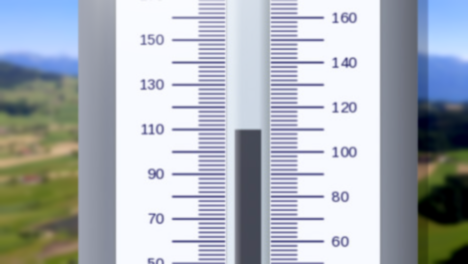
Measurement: 110
